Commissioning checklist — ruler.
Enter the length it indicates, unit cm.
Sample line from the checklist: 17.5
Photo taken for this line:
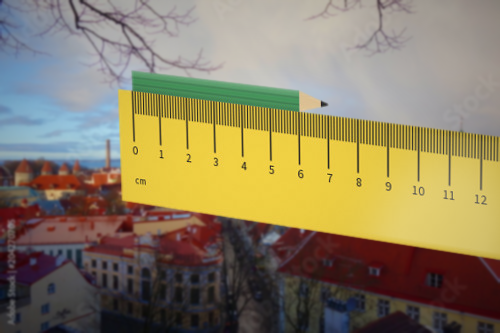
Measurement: 7
